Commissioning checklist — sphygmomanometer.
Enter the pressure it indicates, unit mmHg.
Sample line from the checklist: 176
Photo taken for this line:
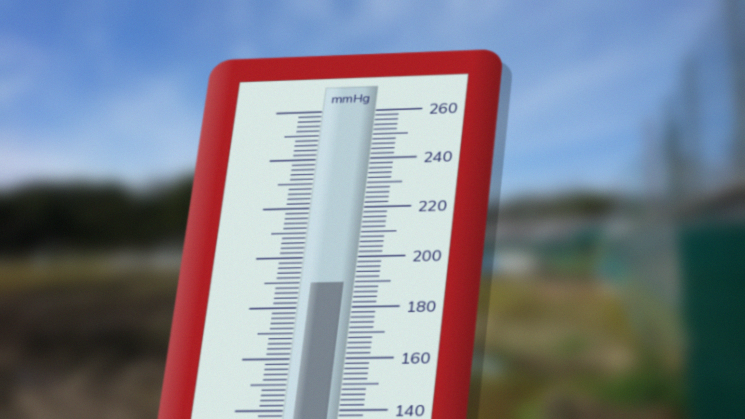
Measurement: 190
